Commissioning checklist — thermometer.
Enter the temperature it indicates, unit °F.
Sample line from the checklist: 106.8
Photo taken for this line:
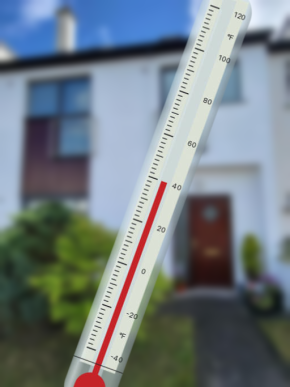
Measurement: 40
